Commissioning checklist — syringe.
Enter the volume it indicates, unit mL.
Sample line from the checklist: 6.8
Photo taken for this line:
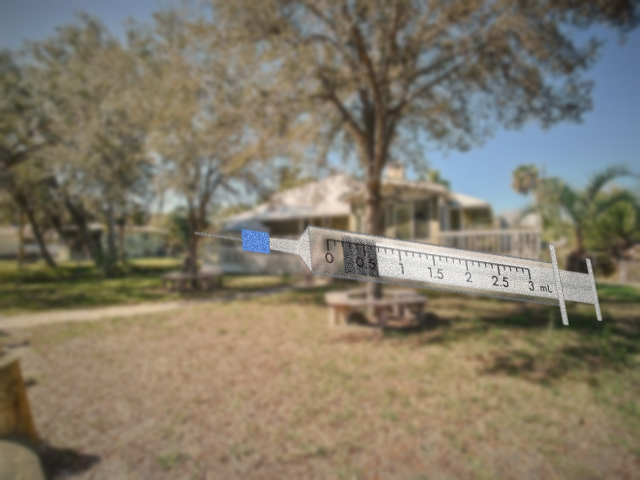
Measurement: 0.2
